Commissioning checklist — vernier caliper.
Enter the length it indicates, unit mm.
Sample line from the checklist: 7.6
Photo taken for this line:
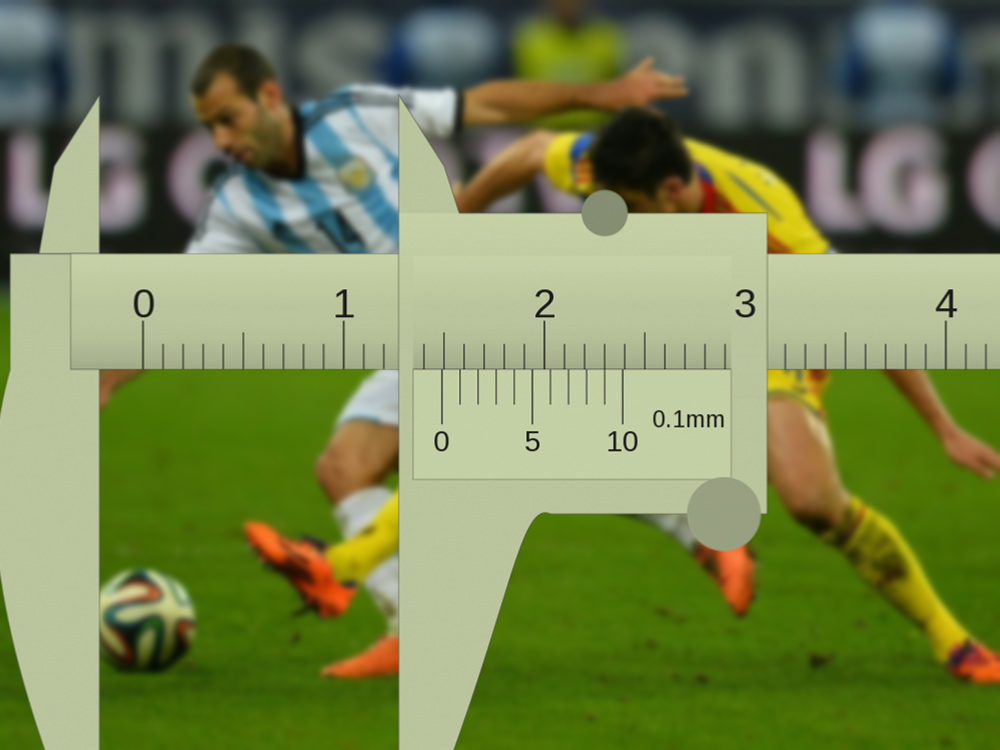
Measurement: 14.9
